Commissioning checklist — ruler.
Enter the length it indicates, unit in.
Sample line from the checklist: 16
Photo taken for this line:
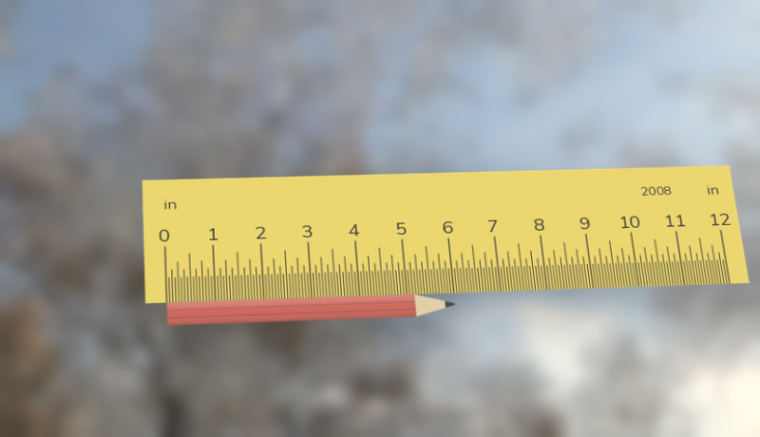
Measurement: 6
